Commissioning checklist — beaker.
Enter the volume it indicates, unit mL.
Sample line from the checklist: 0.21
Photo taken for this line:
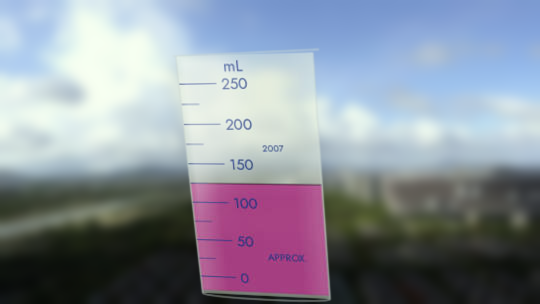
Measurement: 125
